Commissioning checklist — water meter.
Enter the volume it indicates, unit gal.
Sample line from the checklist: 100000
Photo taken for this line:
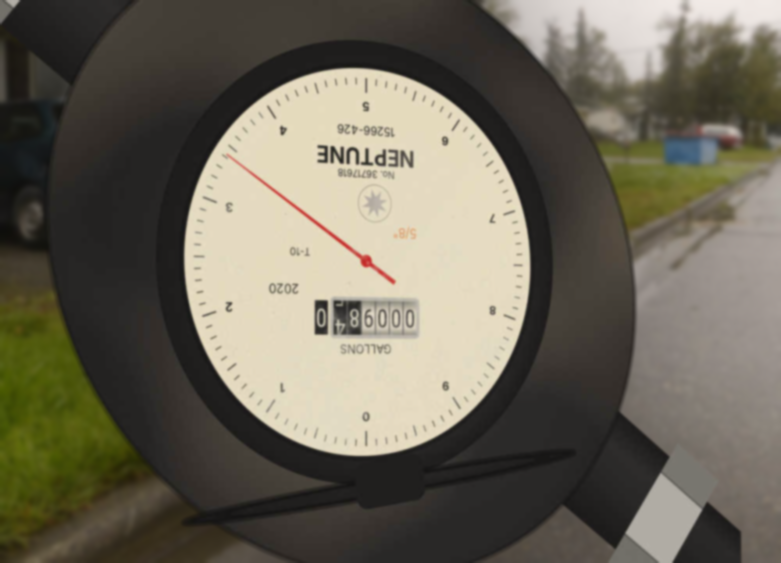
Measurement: 9843.4
